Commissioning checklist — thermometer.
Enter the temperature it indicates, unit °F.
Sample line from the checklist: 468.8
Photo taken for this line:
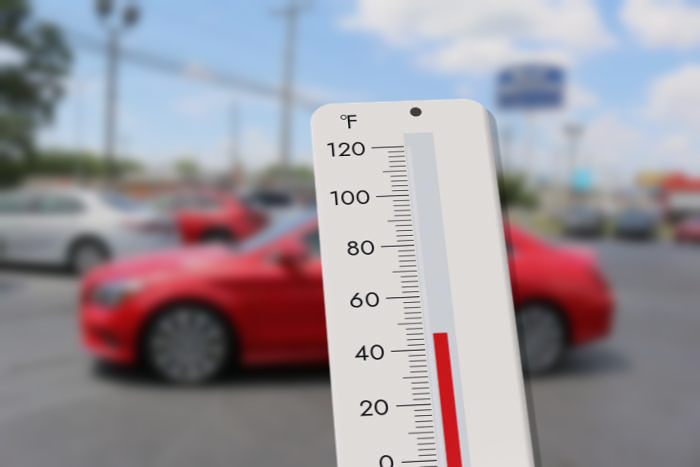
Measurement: 46
